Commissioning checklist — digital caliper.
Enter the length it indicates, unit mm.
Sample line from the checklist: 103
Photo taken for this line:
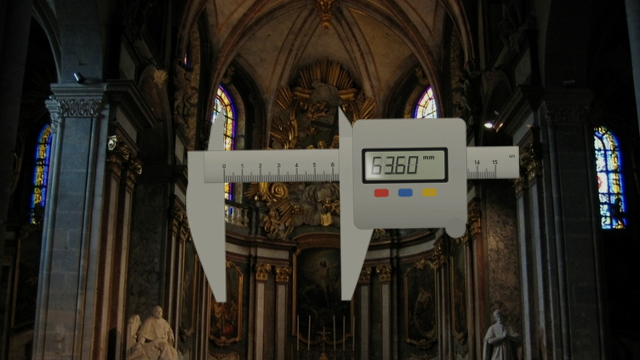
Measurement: 63.60
